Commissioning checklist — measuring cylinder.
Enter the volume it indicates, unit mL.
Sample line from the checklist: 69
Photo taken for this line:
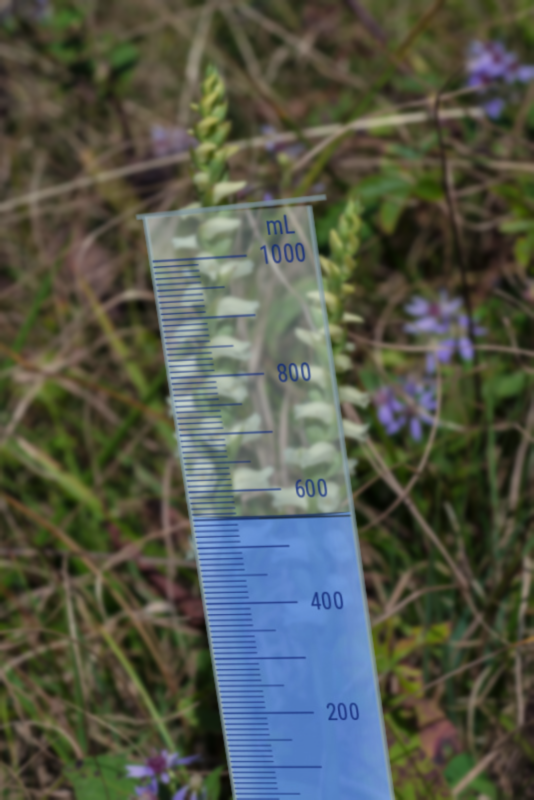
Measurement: 550
